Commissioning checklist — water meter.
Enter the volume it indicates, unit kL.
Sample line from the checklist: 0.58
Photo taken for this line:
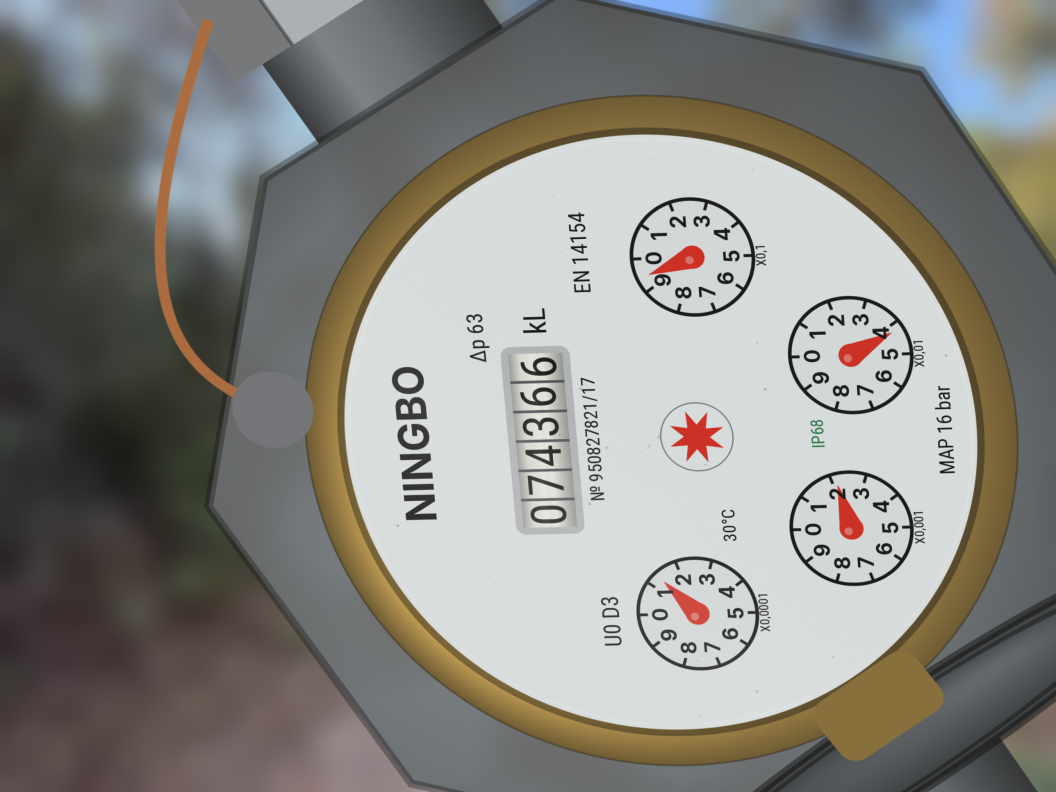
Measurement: 74365.9421
